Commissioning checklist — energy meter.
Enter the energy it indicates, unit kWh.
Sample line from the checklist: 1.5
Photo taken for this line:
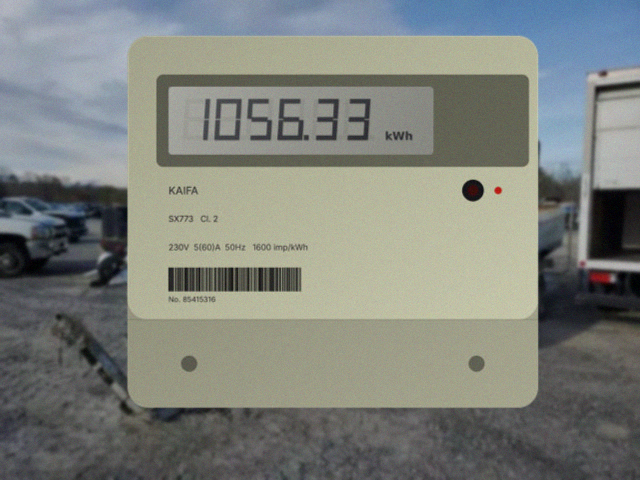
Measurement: 1056.33
